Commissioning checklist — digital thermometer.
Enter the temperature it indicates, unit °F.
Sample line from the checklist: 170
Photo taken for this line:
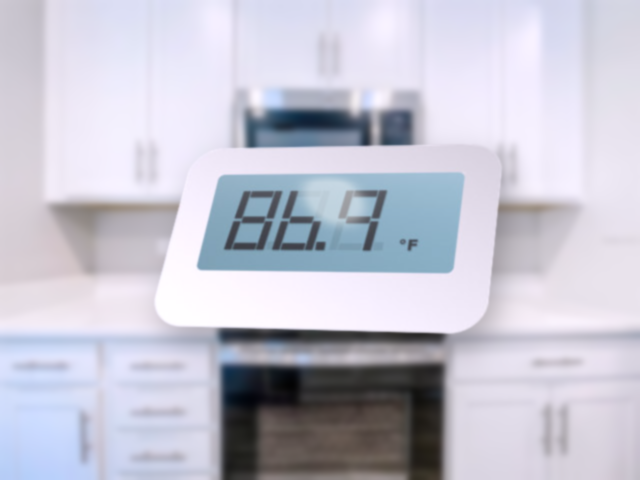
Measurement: 86.9
